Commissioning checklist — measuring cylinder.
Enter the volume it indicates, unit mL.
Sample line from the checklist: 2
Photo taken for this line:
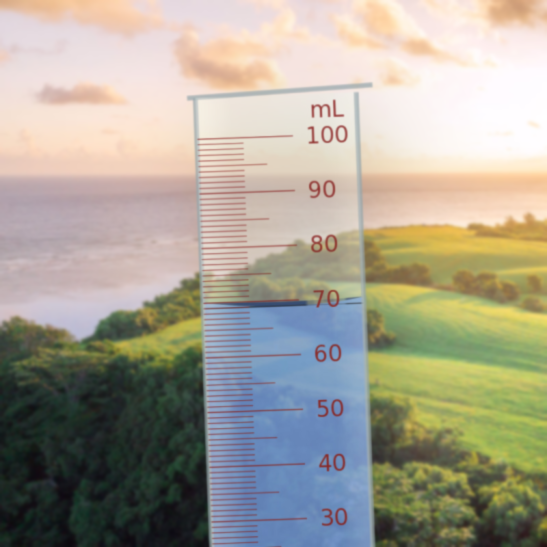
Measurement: 69
